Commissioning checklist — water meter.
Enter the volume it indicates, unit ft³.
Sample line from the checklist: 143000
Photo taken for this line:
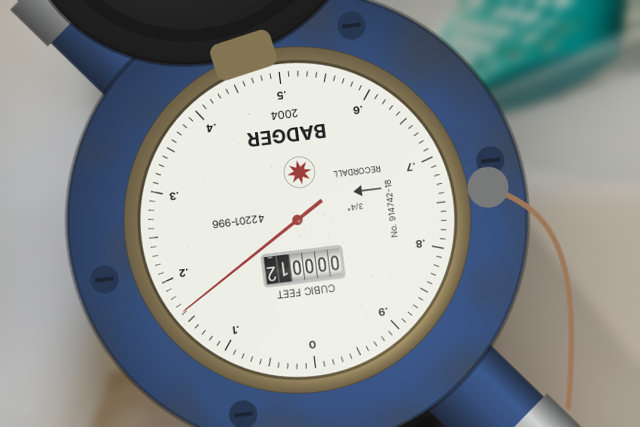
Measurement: 12.16
